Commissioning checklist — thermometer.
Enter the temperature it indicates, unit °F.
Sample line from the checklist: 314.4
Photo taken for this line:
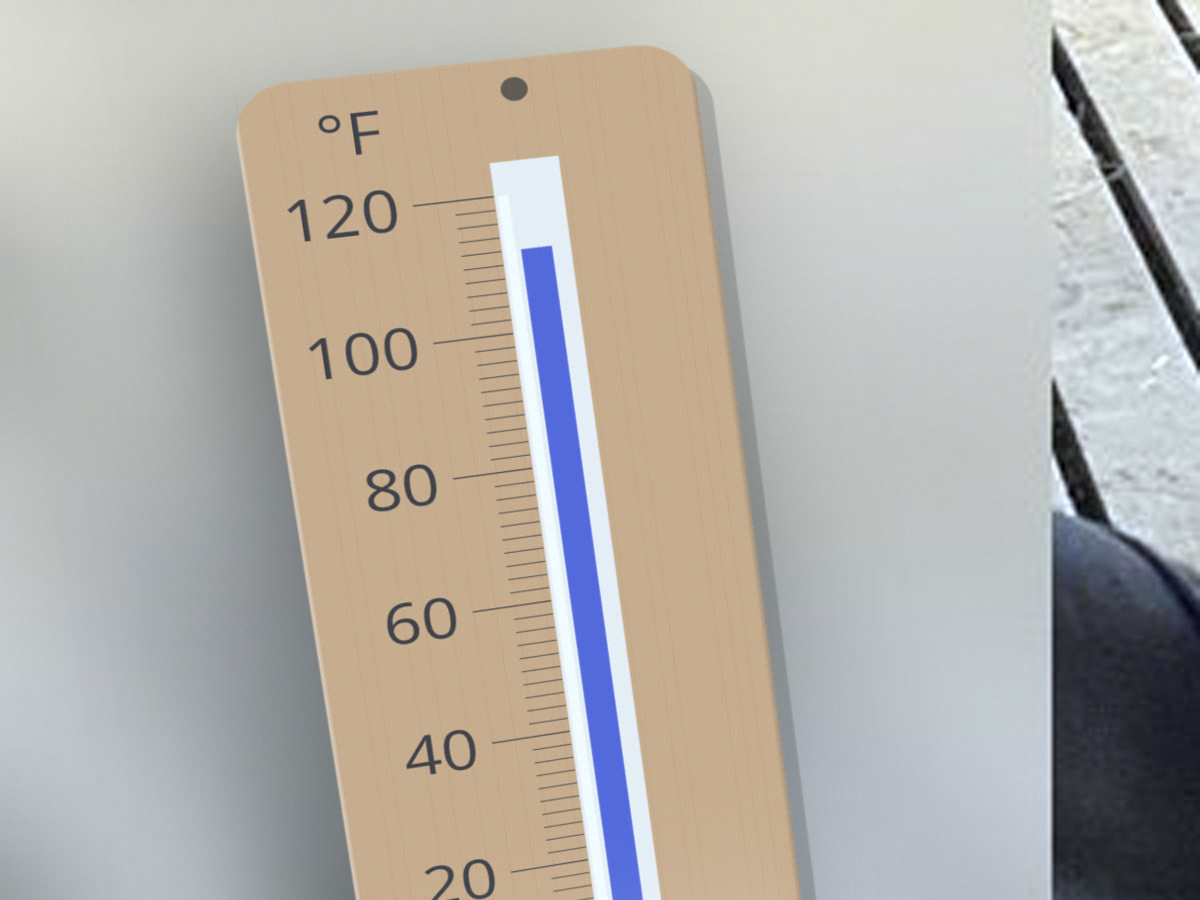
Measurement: 112
